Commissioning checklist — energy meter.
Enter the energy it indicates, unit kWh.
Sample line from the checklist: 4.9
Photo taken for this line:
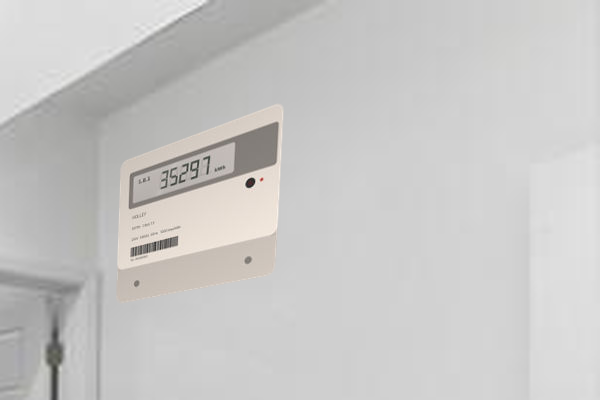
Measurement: 35297
